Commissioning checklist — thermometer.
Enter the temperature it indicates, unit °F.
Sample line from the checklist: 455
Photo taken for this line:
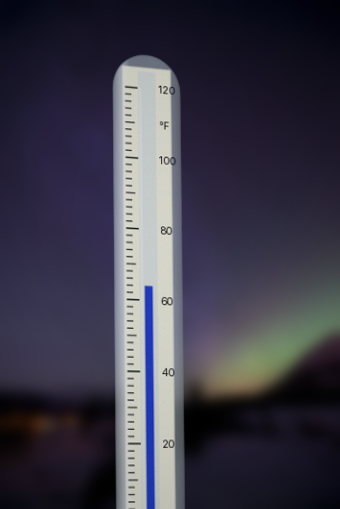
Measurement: 64
